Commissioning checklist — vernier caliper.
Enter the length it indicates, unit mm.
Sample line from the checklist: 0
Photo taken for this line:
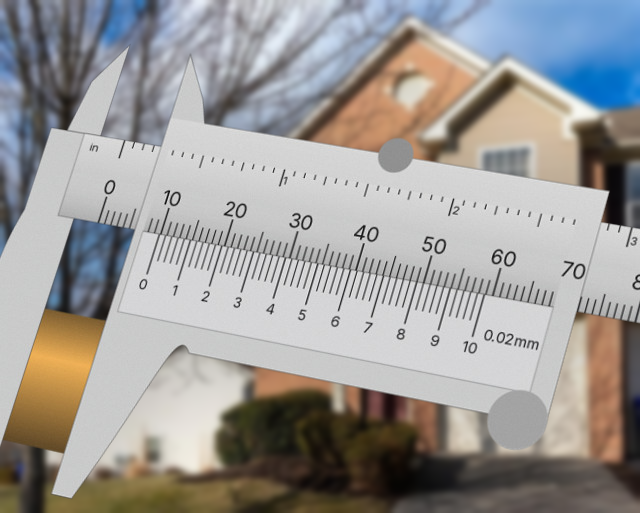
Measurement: 9.8
